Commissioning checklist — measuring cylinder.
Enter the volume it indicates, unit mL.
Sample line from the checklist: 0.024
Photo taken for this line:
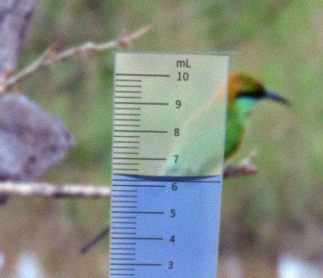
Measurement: 6.2
